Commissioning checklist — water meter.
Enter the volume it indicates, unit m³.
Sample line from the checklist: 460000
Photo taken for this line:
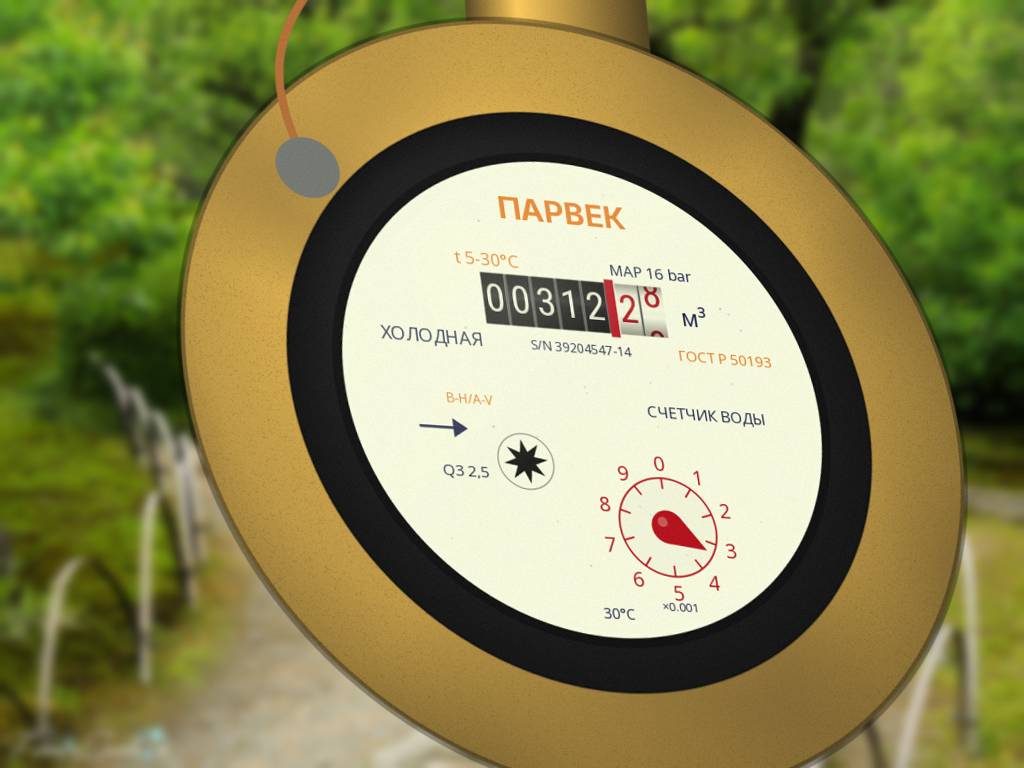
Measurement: 312.283
